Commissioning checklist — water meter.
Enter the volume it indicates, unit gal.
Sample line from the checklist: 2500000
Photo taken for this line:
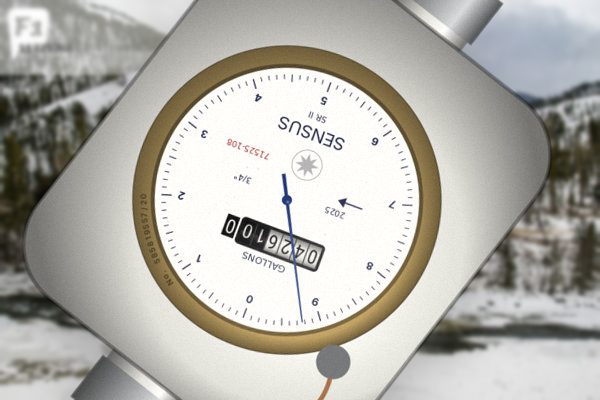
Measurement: 426099.2
